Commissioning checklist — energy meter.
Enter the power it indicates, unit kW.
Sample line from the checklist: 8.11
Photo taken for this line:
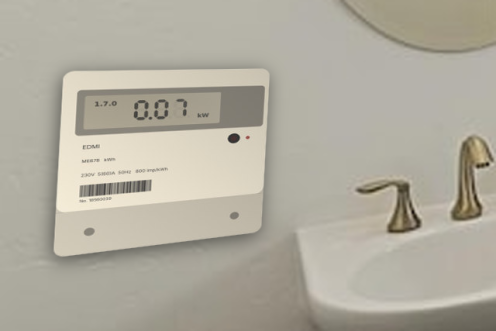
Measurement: 0.07
